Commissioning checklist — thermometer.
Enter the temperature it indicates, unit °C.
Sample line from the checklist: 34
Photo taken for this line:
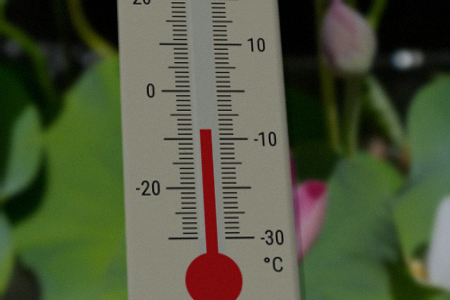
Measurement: -8
